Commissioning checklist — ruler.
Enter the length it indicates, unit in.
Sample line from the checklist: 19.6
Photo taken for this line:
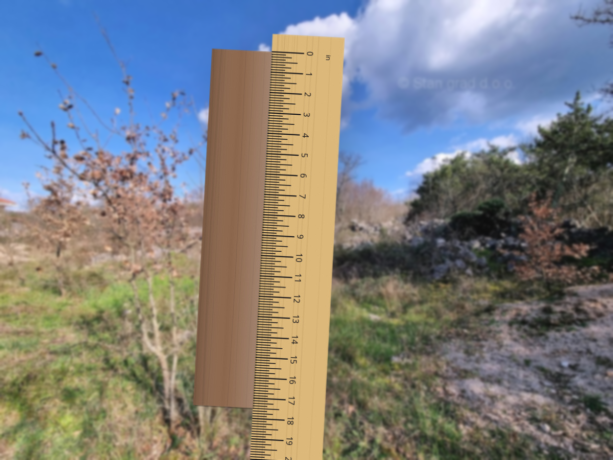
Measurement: 17.5
